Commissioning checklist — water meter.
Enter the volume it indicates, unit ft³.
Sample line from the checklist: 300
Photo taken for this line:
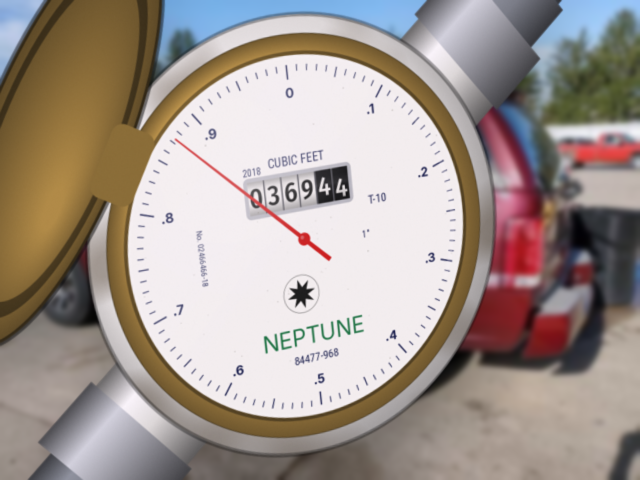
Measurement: 36943.87
